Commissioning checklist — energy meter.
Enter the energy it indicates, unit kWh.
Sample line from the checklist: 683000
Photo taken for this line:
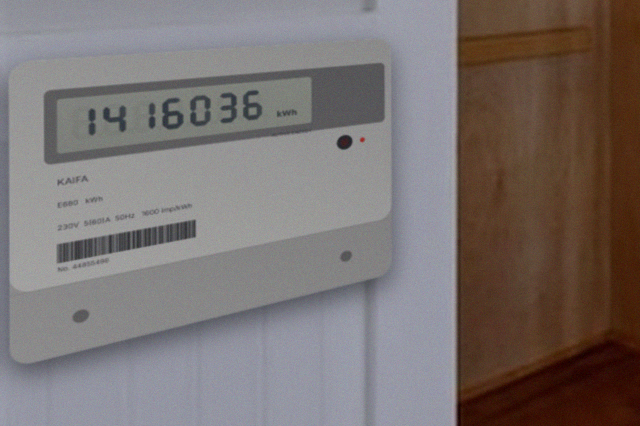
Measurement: 1416036
